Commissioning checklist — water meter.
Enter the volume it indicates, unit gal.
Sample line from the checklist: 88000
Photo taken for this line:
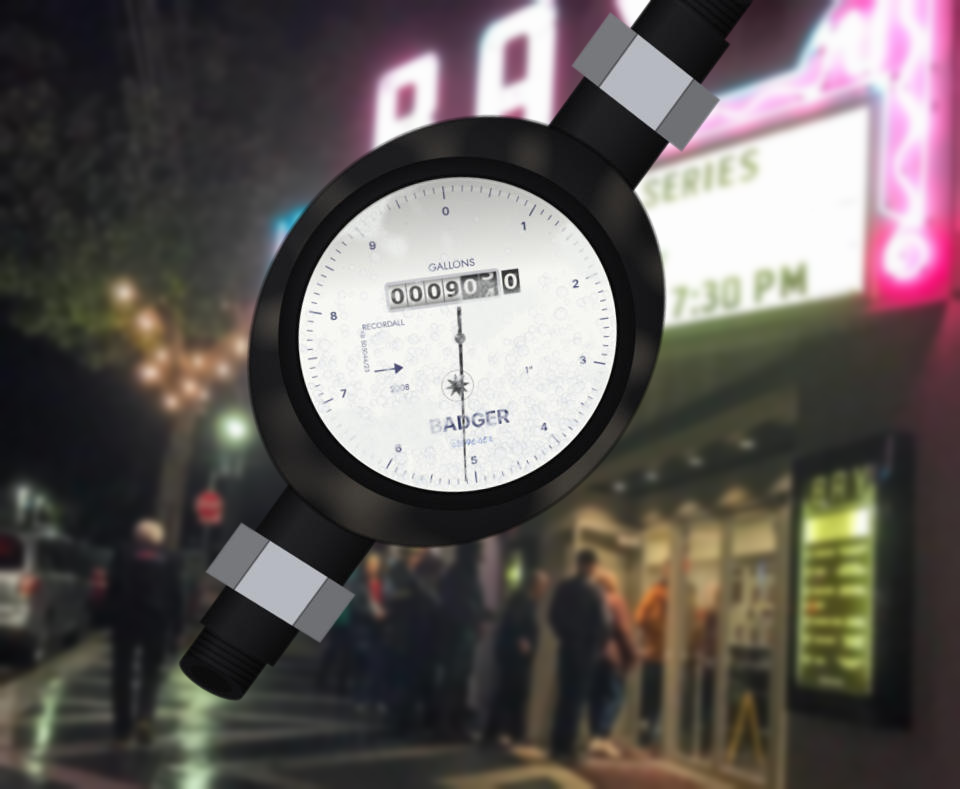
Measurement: 9035.1
